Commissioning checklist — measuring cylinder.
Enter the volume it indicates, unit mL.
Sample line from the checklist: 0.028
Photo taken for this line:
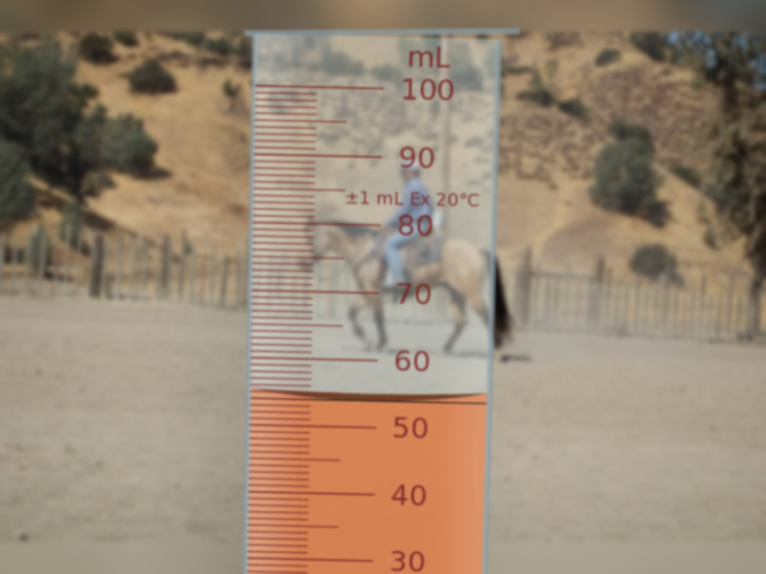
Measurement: 54
